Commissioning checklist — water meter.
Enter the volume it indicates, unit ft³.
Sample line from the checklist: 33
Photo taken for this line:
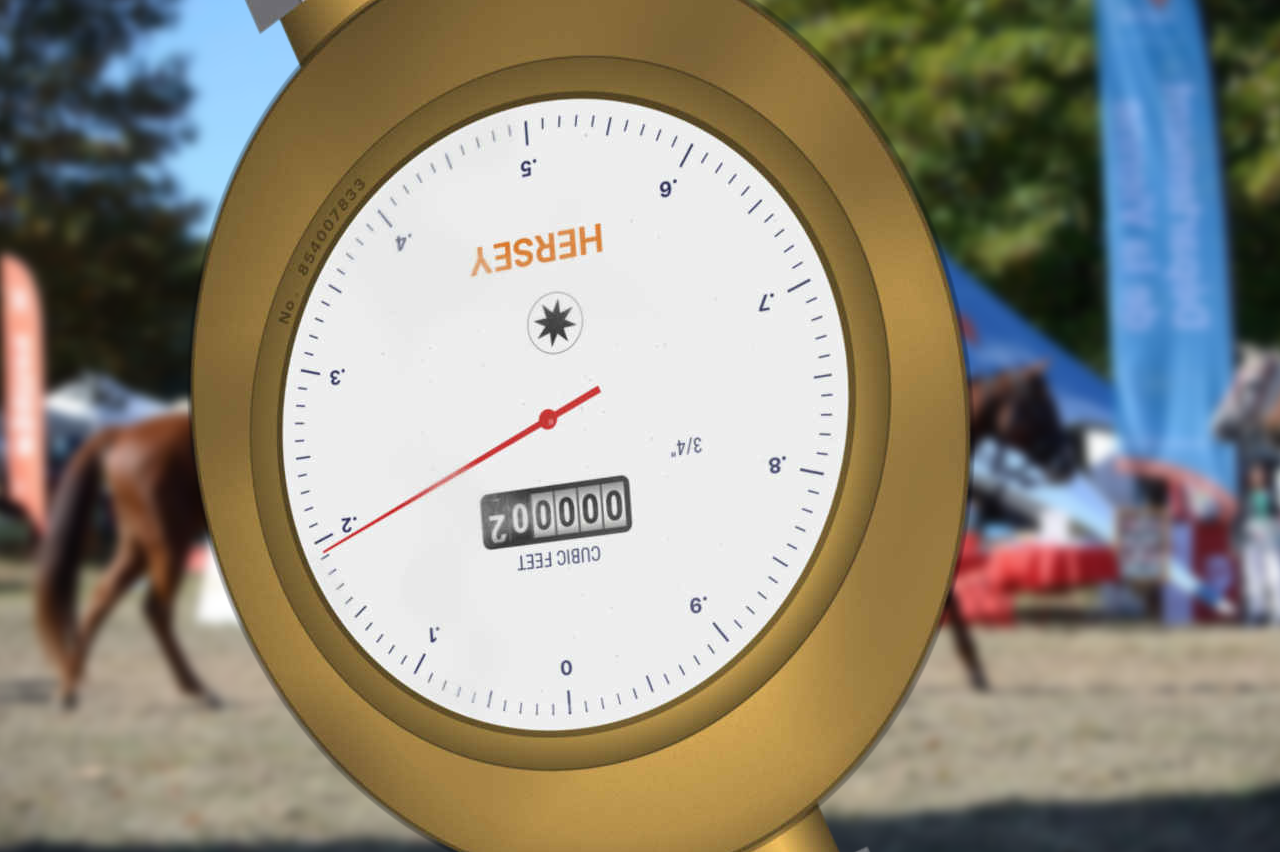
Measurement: 2.19
